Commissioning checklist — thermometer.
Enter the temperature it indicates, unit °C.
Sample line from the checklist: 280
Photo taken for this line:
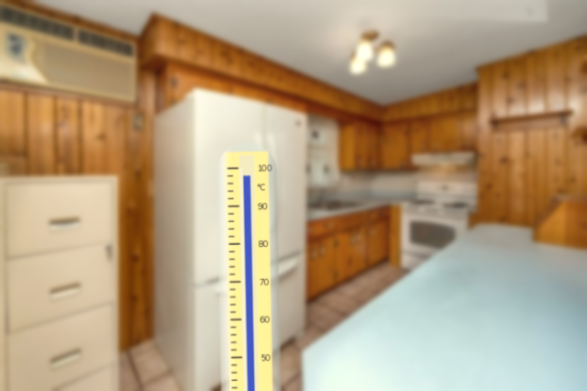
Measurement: 98
